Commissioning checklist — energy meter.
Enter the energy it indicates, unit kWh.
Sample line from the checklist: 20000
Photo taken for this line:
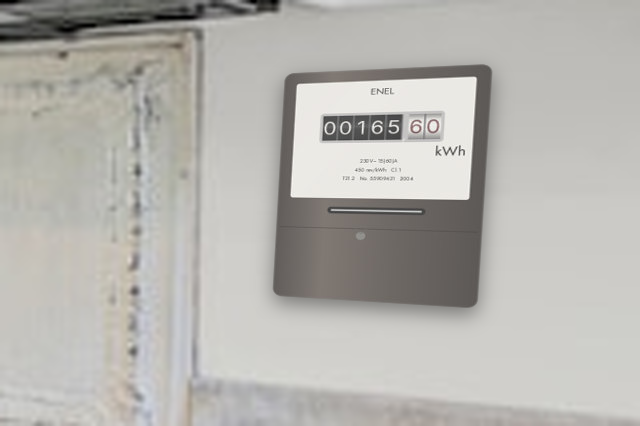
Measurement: 165.60
